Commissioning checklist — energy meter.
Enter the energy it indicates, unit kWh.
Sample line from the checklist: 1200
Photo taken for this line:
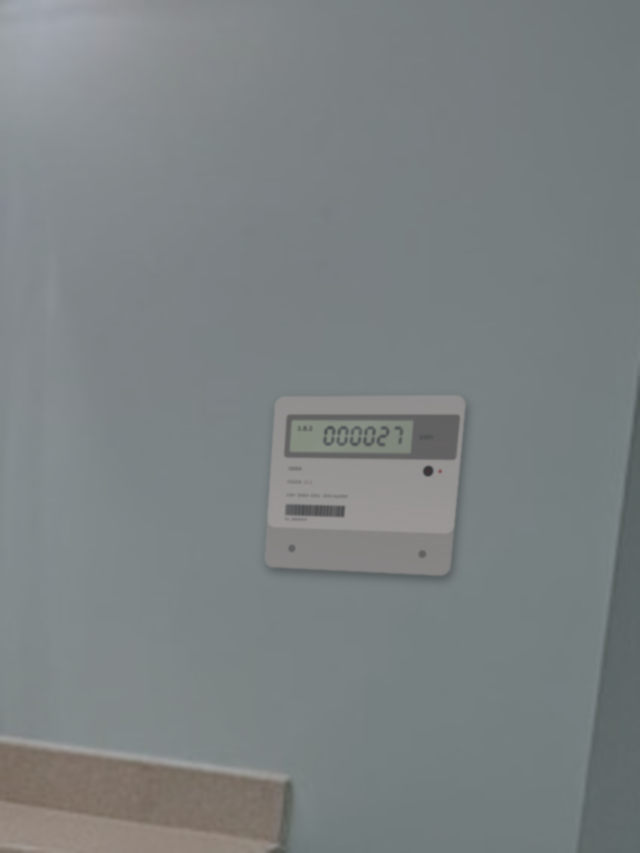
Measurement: 27
